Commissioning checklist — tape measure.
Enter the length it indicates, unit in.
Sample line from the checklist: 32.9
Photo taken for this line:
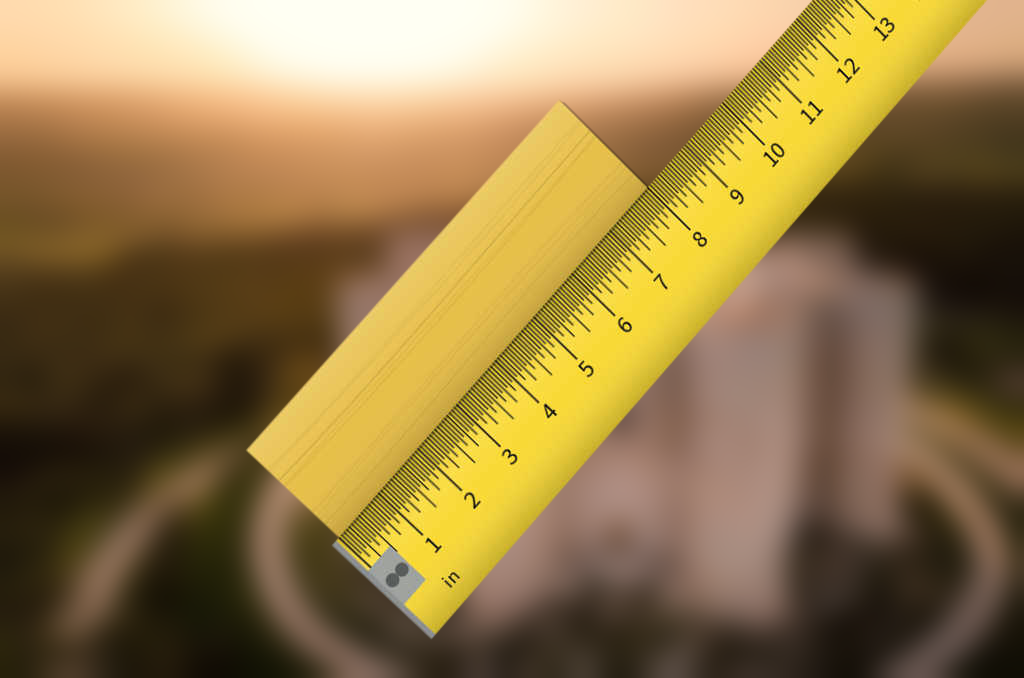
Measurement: 8
